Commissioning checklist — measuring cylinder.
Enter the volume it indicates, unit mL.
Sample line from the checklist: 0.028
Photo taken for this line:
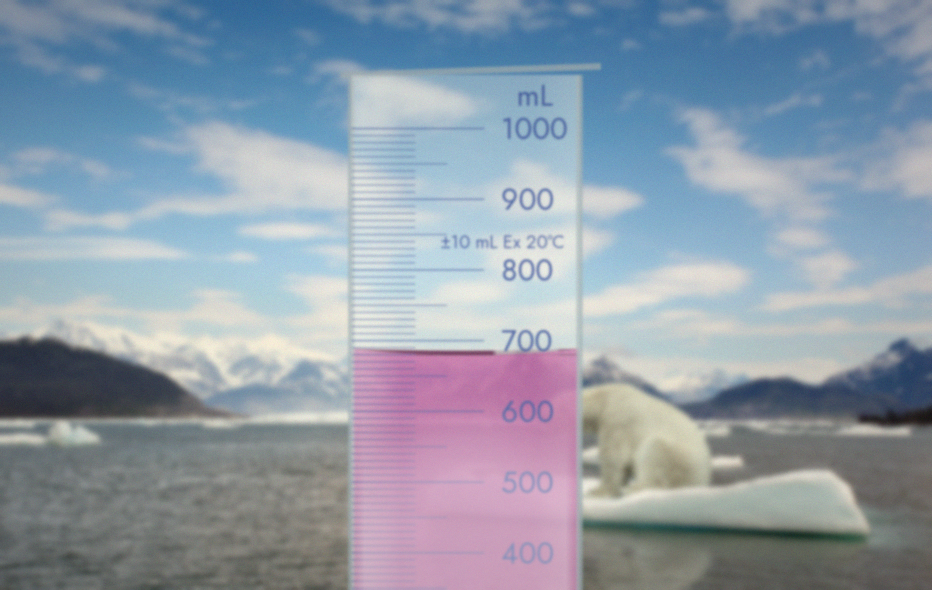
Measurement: 680
